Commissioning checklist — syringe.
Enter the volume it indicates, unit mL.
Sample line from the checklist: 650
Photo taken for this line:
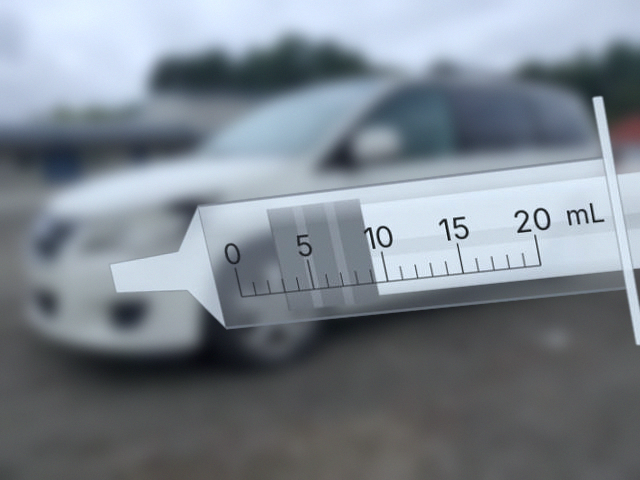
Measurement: 3
